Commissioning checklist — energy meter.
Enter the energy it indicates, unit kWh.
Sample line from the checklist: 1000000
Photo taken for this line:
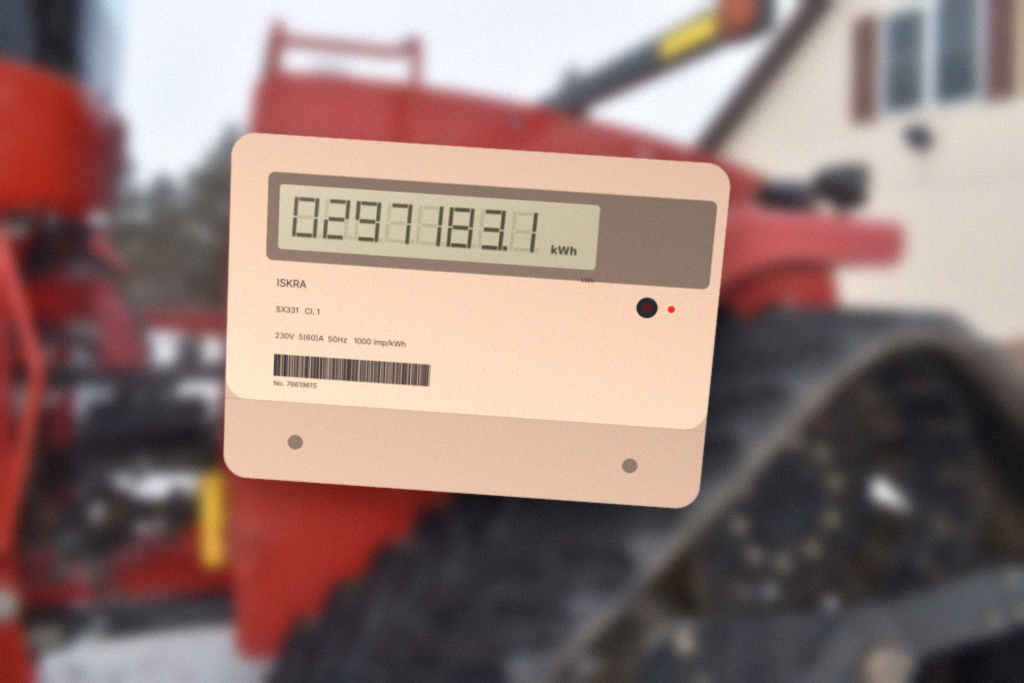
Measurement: 297183.1
